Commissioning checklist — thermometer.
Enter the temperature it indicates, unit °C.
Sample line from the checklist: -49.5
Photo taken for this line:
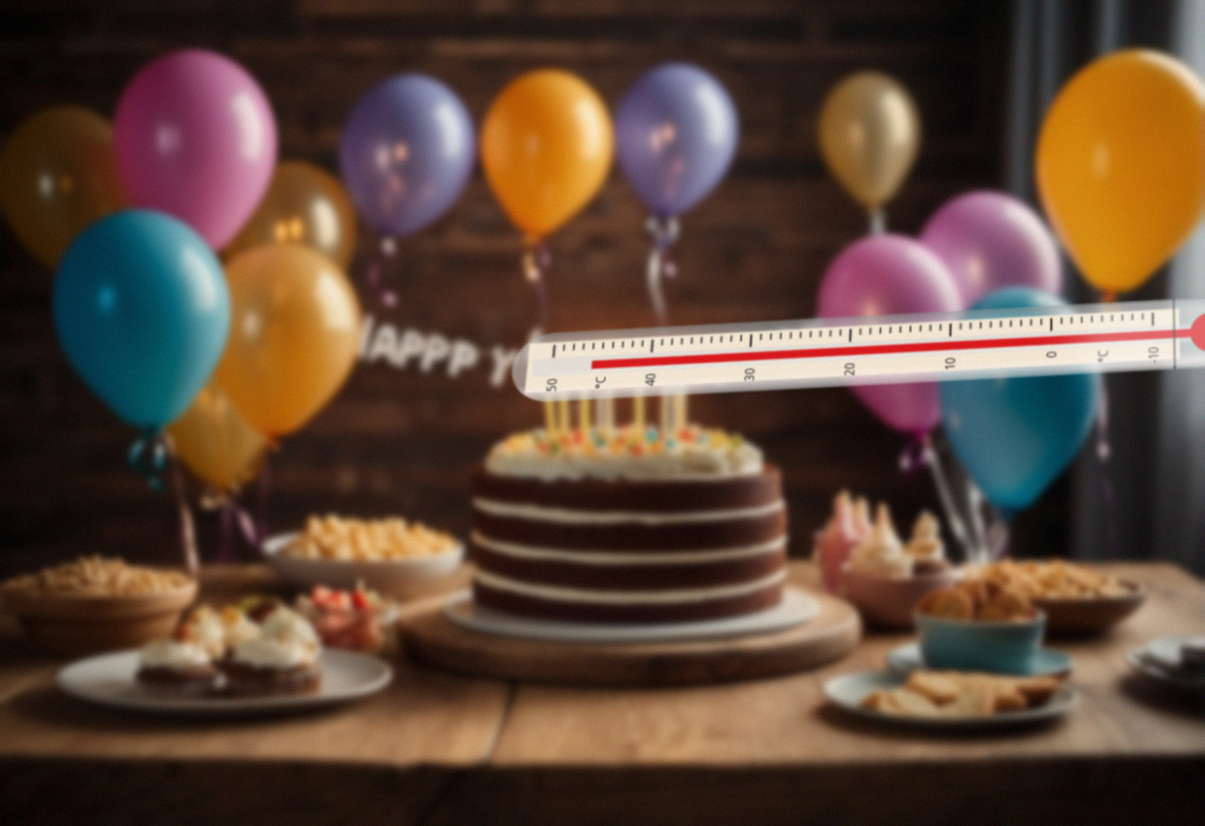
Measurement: 46
